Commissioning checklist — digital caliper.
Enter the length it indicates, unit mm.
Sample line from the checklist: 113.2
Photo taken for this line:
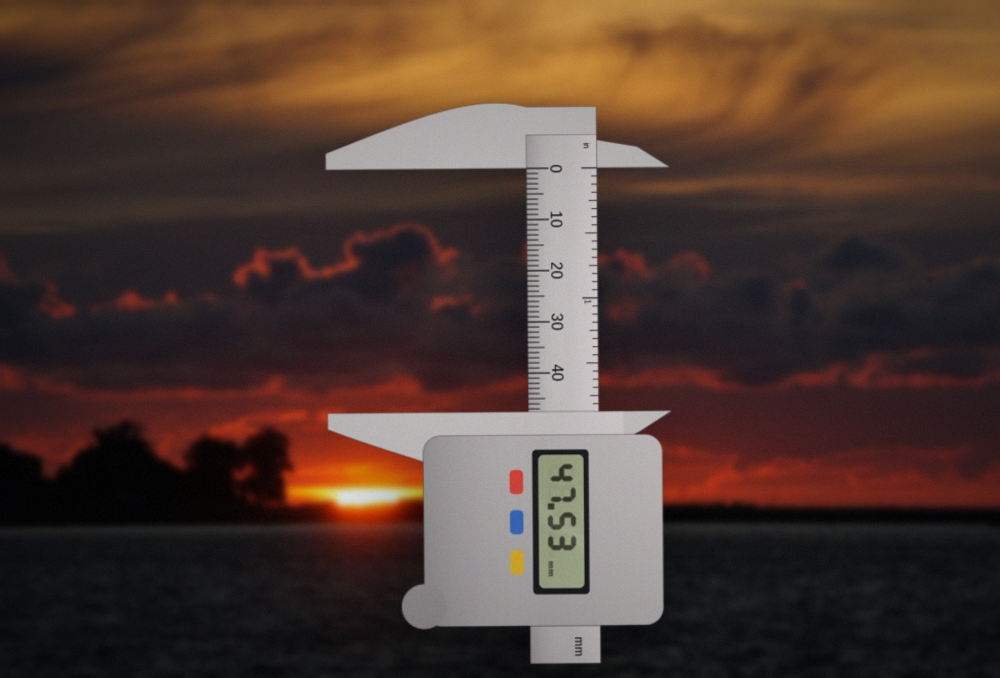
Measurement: 47.53
